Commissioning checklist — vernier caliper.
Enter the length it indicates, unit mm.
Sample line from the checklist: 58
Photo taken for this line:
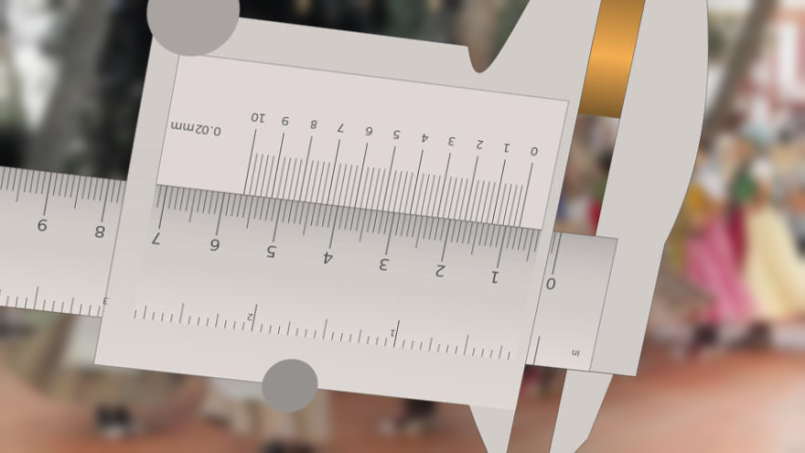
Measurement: 7.6
